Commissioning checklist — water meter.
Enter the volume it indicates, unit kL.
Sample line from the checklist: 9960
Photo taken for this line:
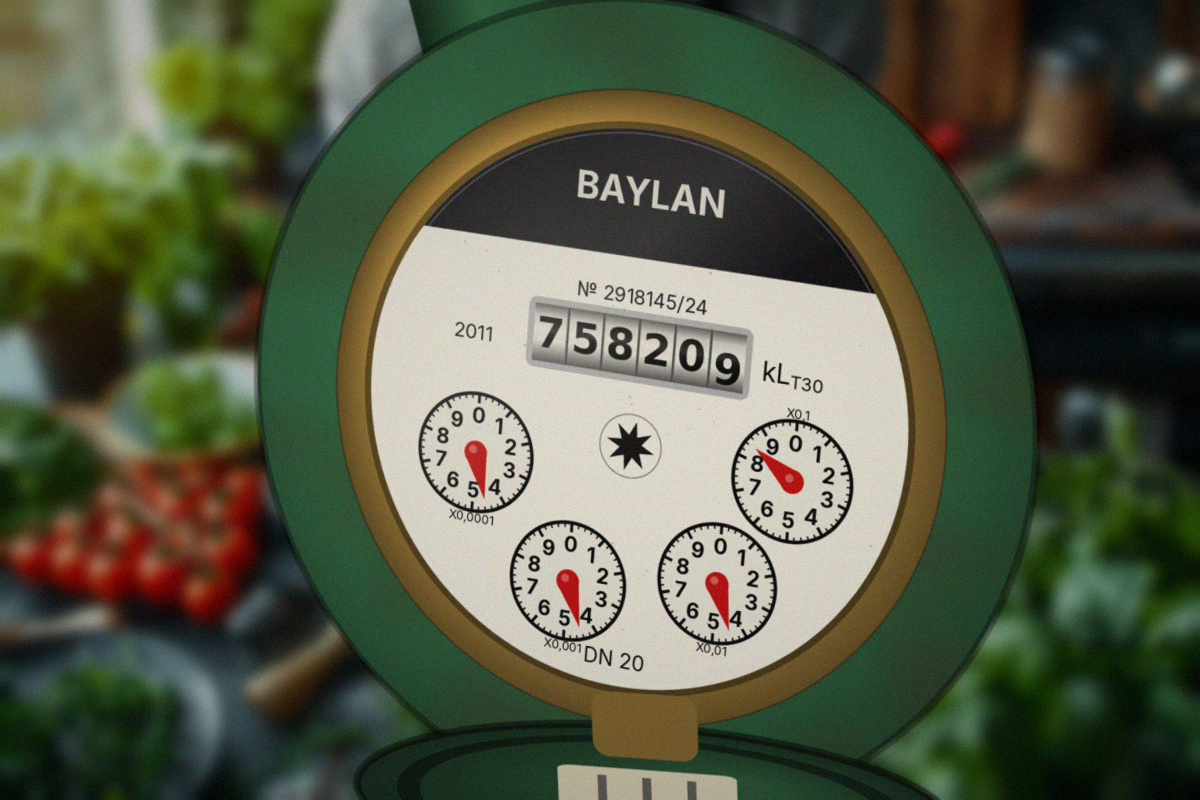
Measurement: 758208.8444
